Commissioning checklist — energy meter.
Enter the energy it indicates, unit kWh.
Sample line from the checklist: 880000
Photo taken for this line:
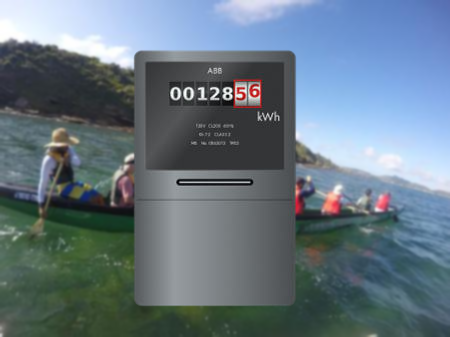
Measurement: 128.56
